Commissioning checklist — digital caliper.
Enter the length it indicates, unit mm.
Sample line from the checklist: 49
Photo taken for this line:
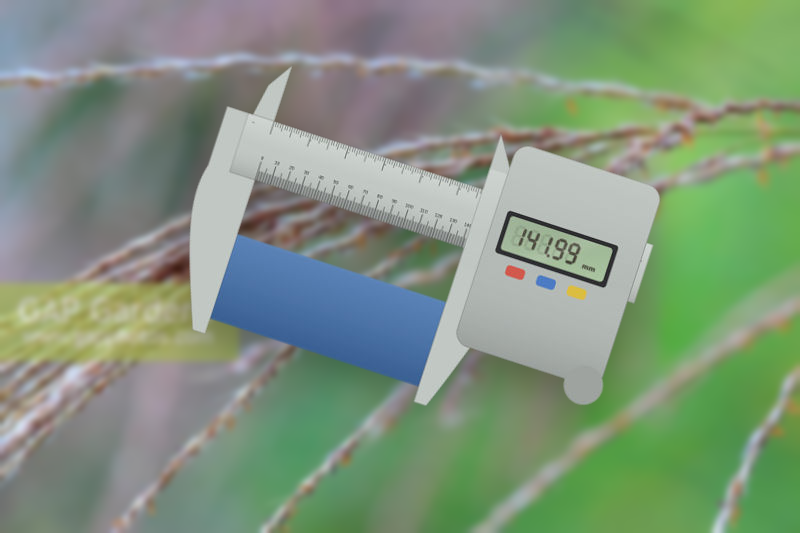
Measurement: 141.99
